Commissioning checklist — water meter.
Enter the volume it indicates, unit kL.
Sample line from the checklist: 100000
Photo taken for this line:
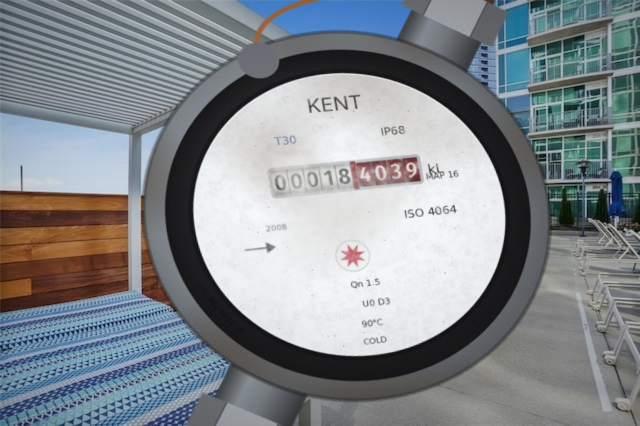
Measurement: 18.4039
